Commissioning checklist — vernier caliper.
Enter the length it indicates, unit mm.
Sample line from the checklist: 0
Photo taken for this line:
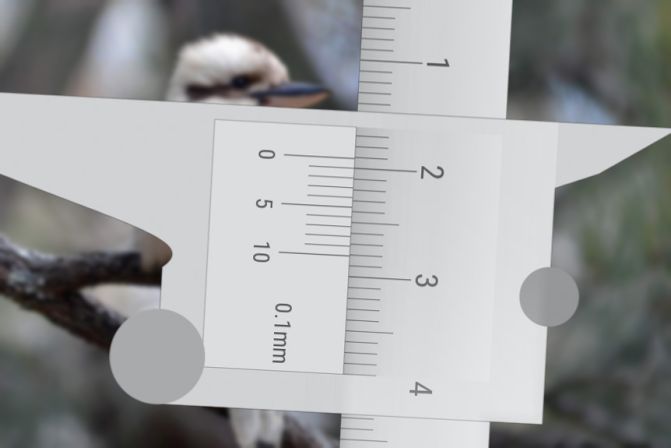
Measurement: 19.1
